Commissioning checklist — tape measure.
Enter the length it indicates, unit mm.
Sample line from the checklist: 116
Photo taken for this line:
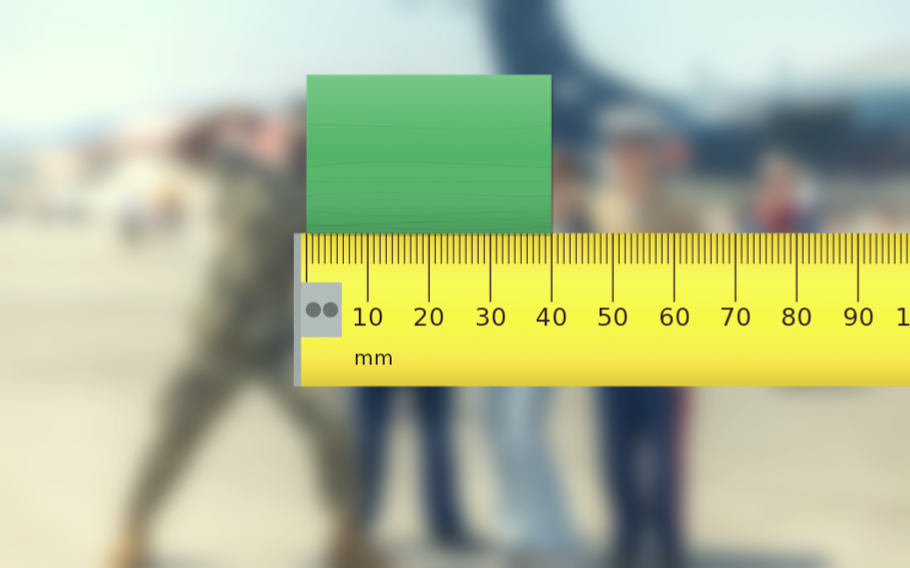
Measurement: 40
